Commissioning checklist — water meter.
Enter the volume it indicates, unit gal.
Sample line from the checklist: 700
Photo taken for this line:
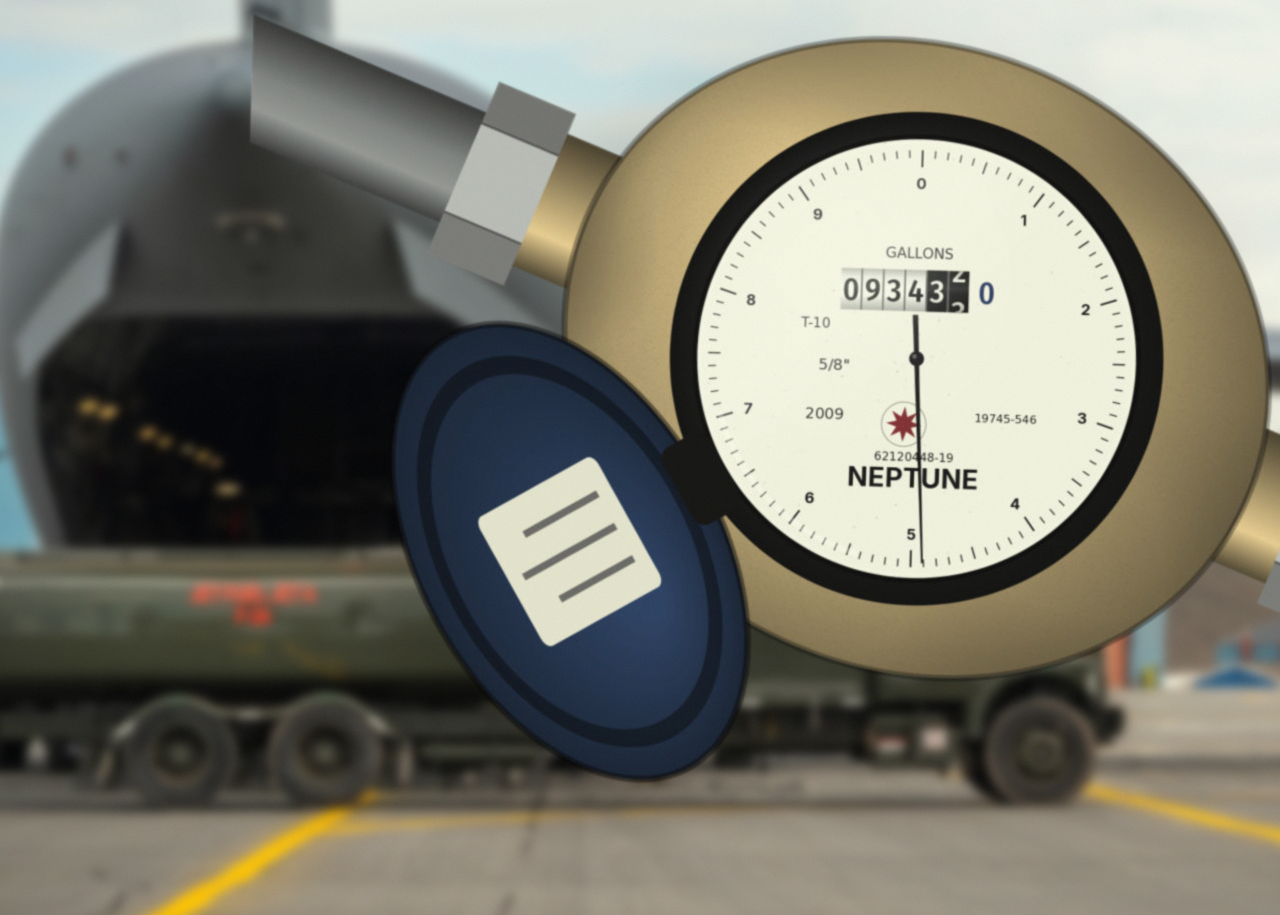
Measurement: 934324.9
